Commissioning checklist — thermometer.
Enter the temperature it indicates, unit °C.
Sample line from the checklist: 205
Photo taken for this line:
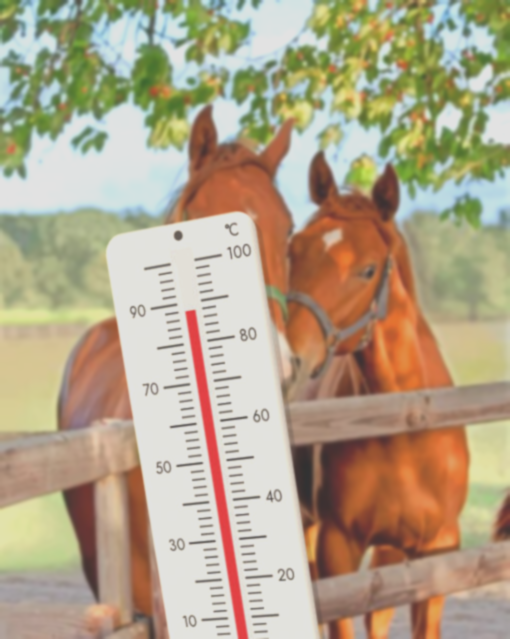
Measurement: 88
